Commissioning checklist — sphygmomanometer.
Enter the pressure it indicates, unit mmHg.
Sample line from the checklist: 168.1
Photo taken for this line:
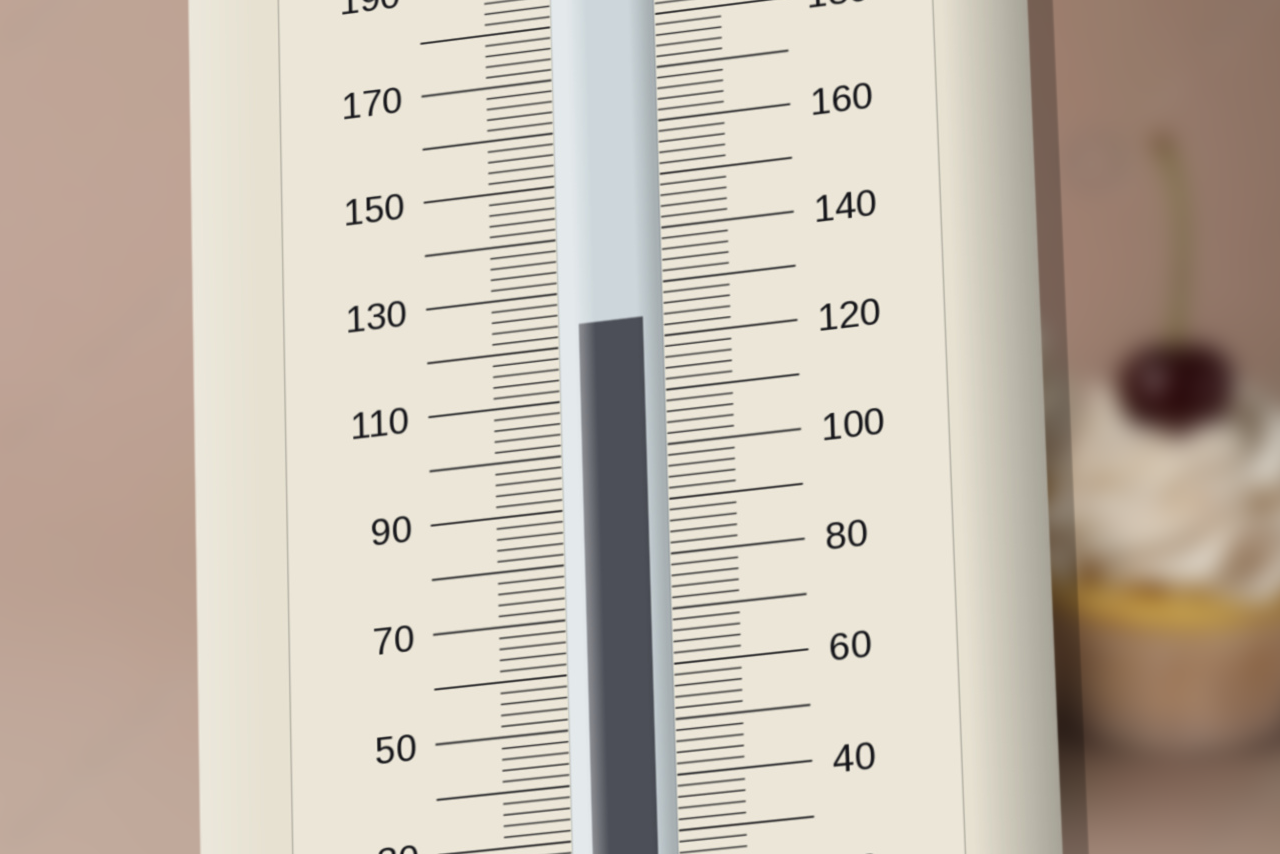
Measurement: 124
